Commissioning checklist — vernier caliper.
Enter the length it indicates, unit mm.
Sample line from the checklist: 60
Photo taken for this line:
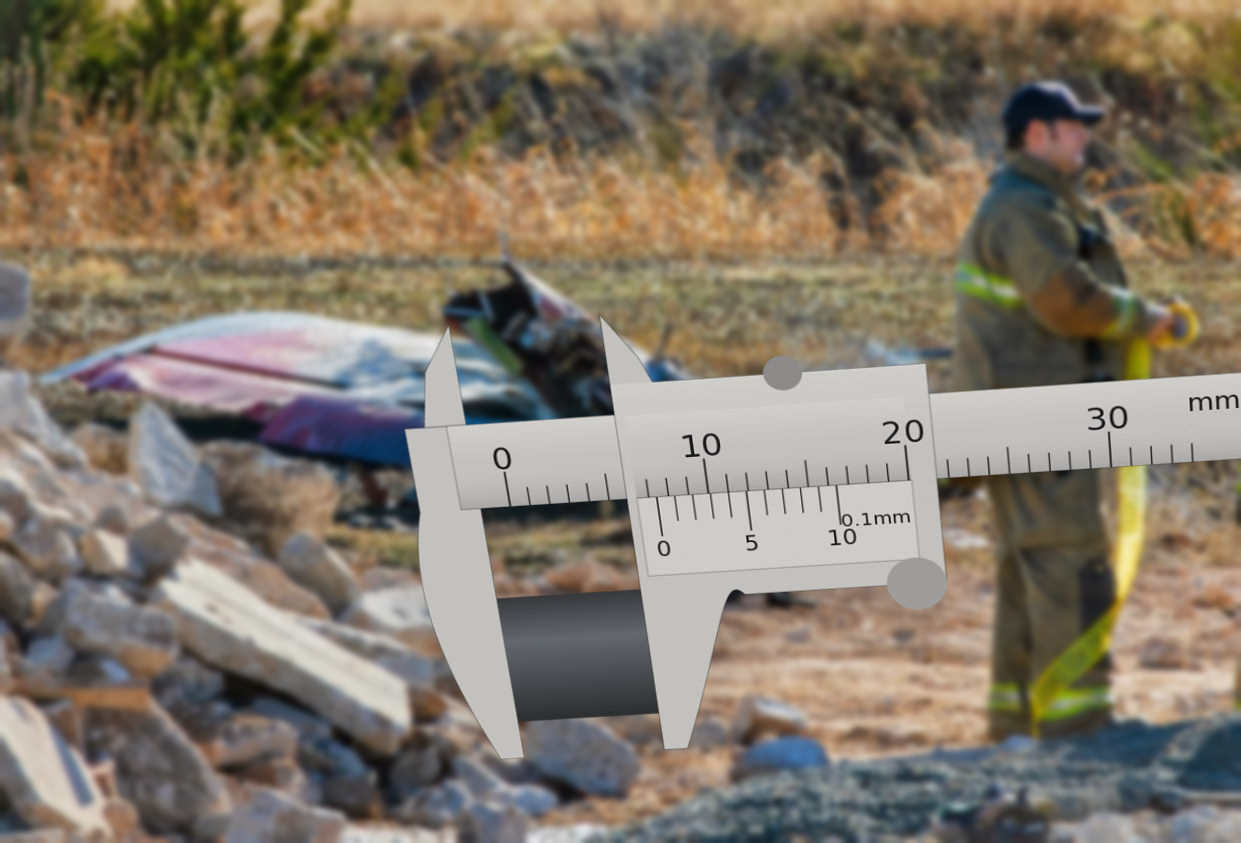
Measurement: 7.4
